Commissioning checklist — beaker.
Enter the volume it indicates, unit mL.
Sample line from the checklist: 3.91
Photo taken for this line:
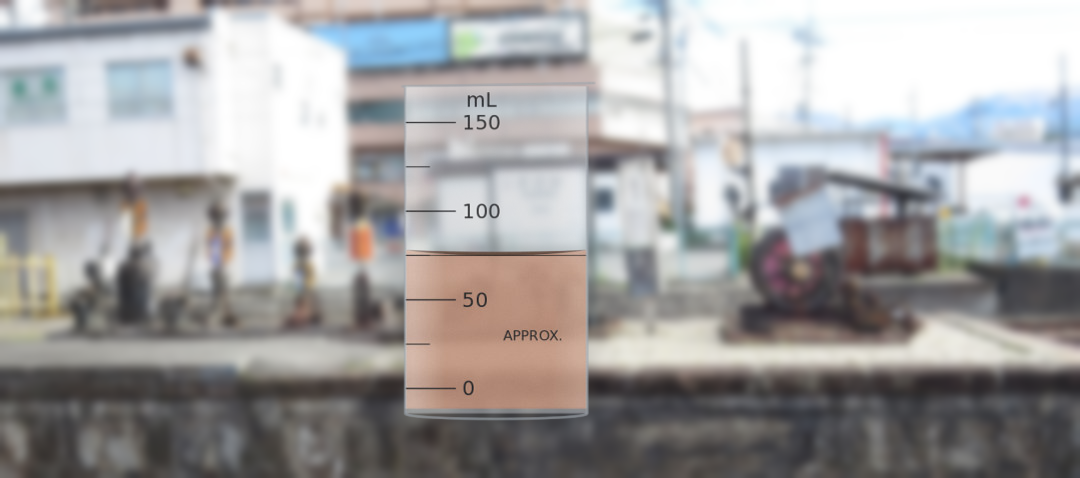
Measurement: 75
